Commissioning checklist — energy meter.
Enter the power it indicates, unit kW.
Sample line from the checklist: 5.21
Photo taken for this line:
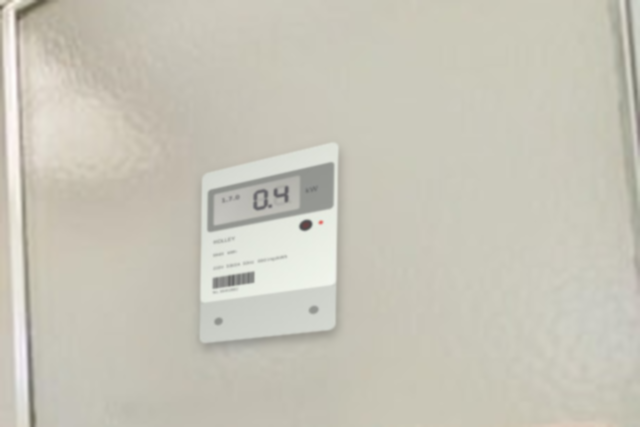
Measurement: 0.4
